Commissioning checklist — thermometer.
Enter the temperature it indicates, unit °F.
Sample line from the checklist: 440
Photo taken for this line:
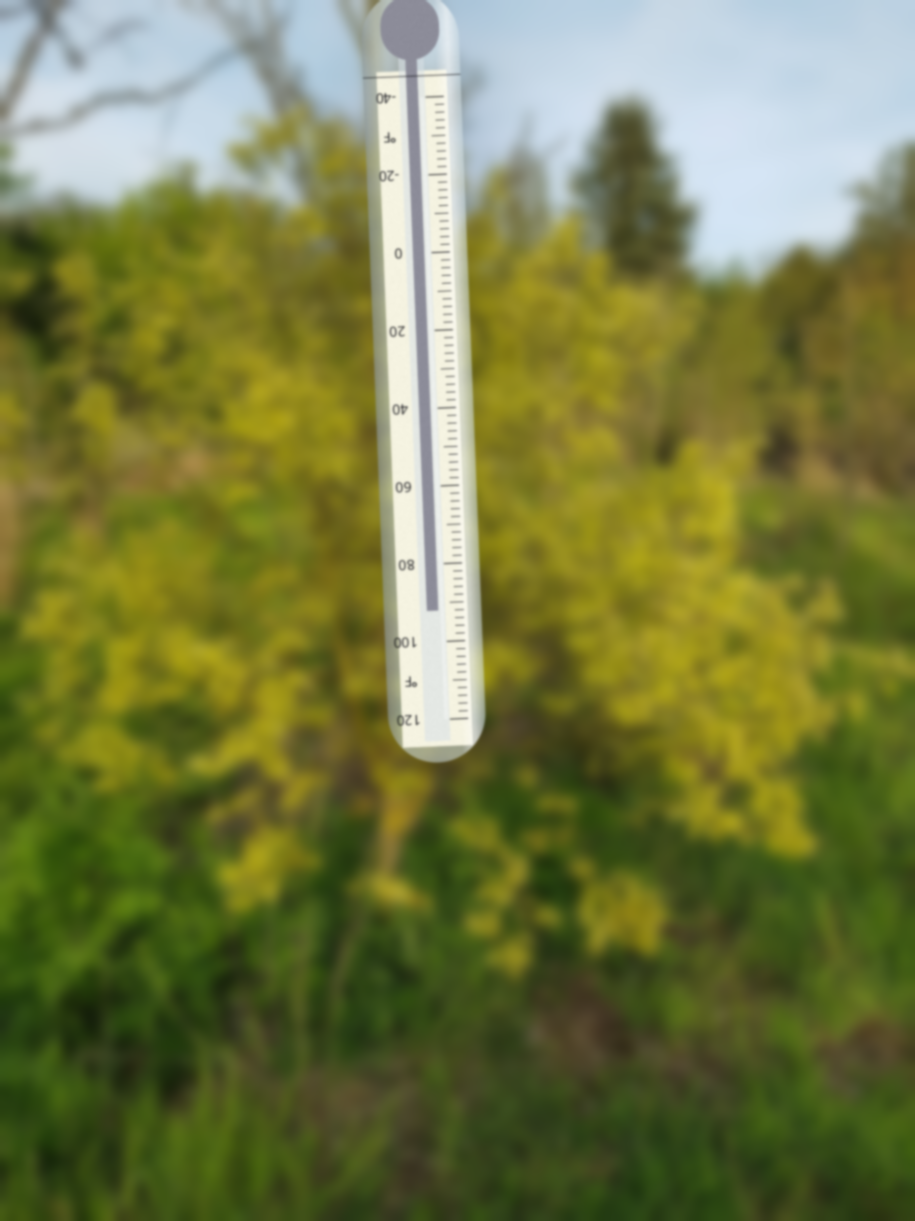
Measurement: 92
